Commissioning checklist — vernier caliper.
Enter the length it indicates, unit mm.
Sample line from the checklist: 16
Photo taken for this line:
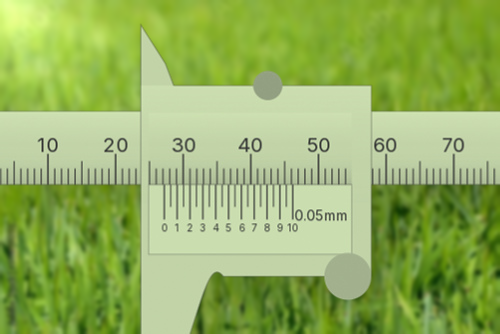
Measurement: 27.2
